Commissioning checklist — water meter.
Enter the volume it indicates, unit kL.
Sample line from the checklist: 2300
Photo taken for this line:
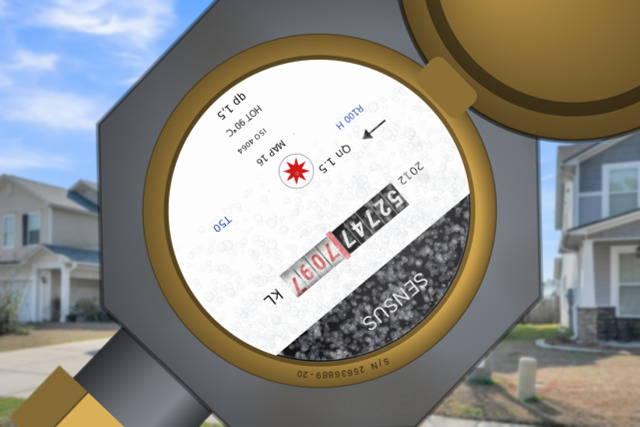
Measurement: 52747.7097
